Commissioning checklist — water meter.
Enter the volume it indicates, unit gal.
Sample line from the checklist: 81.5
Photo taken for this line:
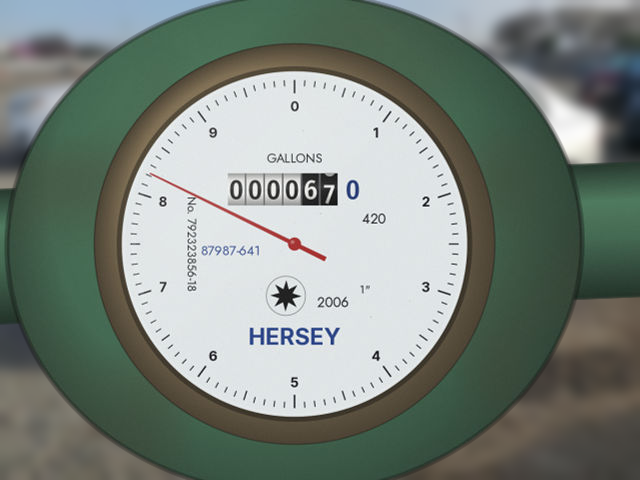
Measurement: 668.2
